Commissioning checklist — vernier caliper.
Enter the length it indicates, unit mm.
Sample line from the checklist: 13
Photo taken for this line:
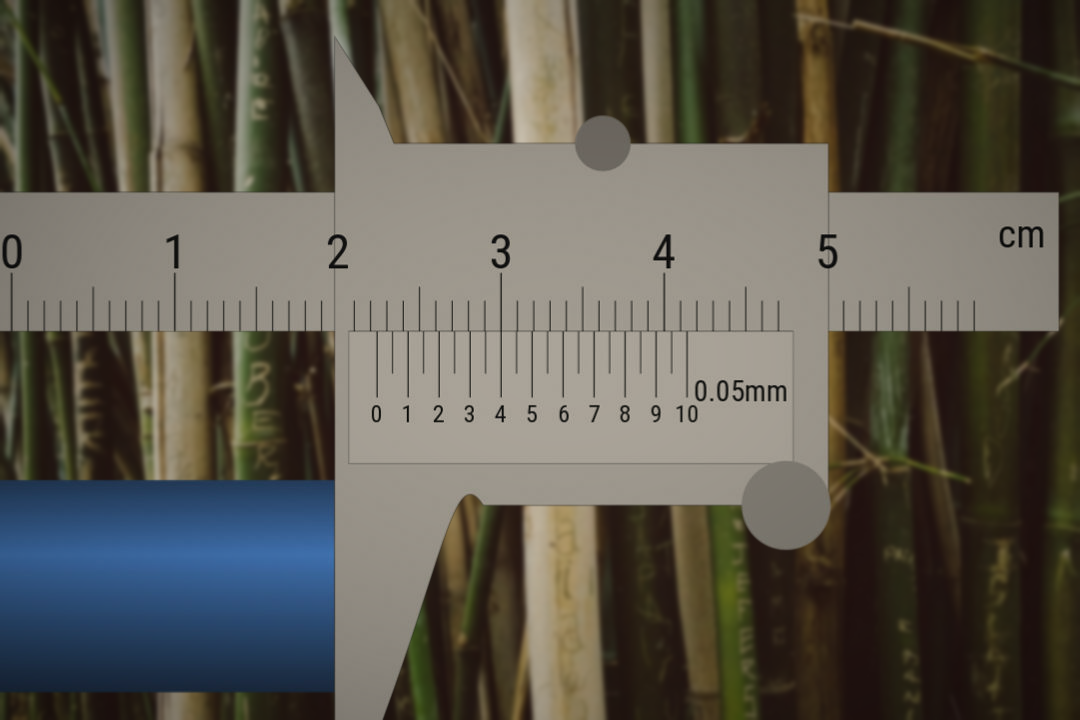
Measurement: 22.4
